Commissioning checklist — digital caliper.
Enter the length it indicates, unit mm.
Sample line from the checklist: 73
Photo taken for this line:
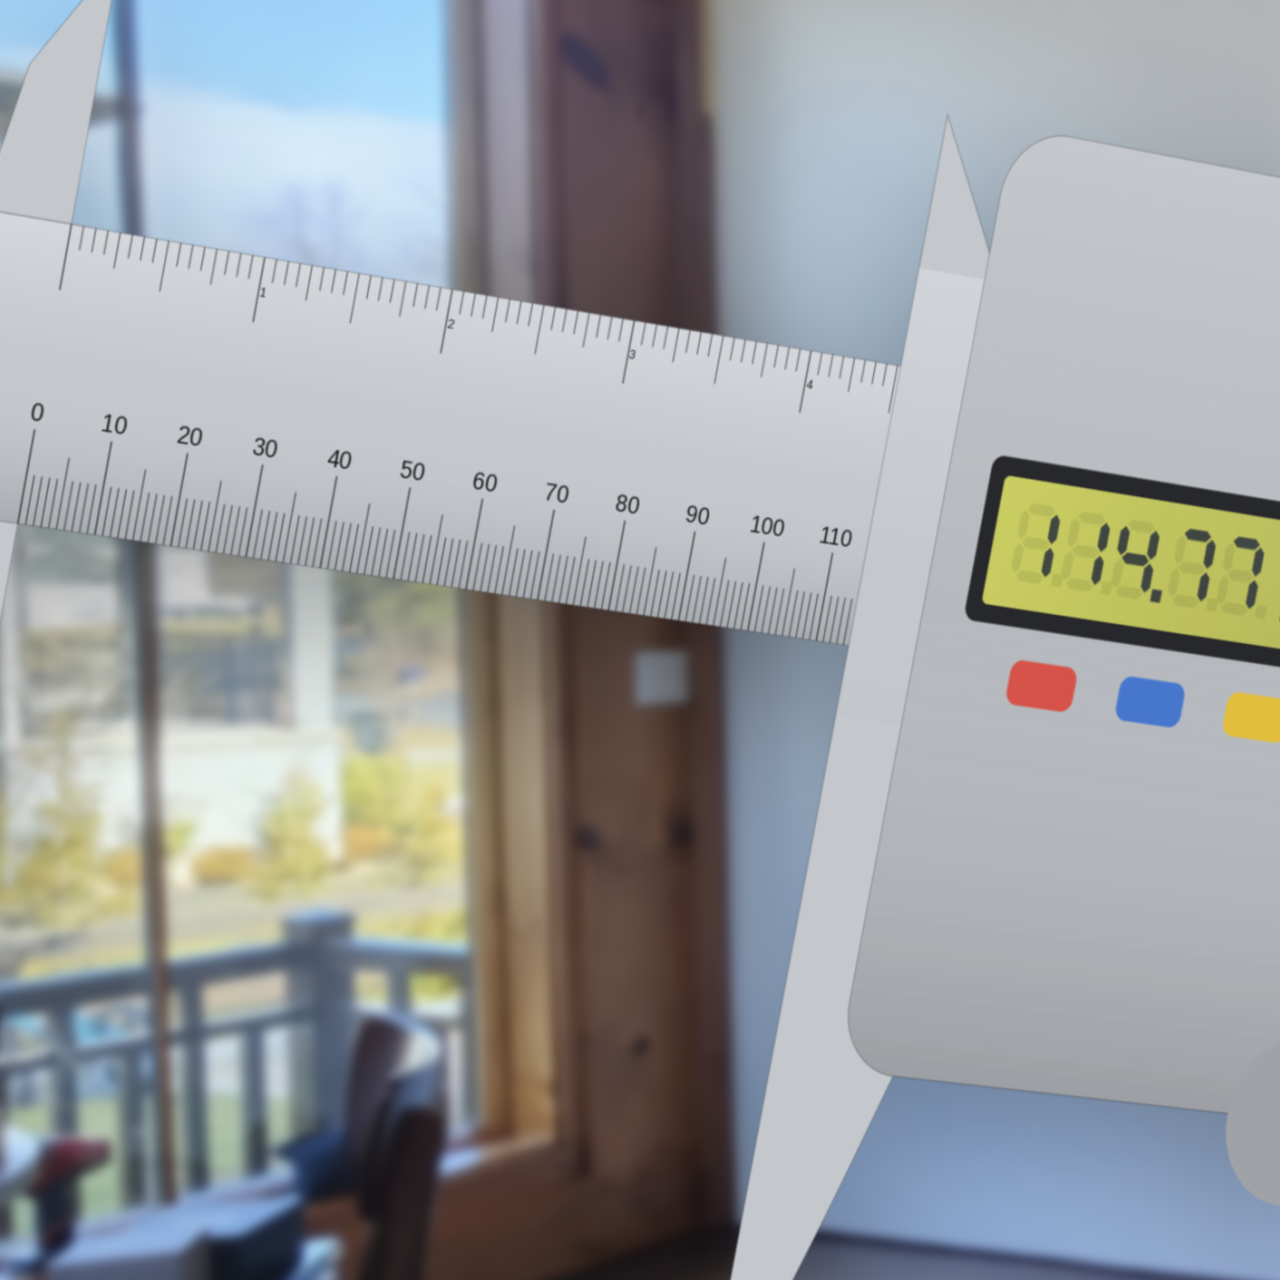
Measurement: 114.77
